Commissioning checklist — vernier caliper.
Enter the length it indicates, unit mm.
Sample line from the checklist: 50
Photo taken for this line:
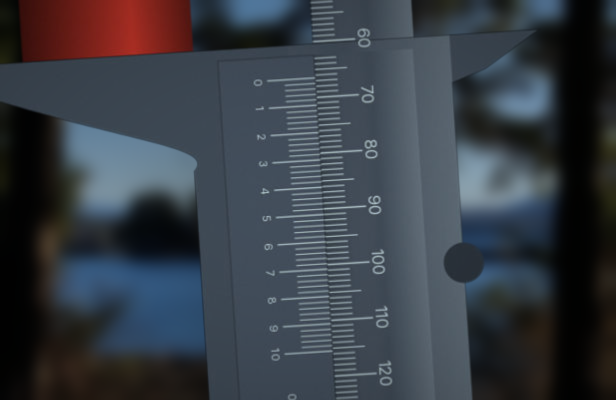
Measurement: 66.5
